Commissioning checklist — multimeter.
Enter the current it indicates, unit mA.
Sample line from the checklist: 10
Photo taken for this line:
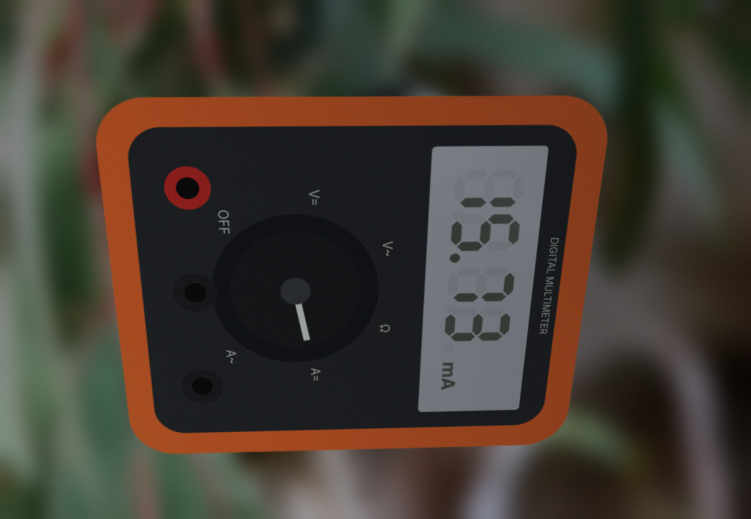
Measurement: 15.73
